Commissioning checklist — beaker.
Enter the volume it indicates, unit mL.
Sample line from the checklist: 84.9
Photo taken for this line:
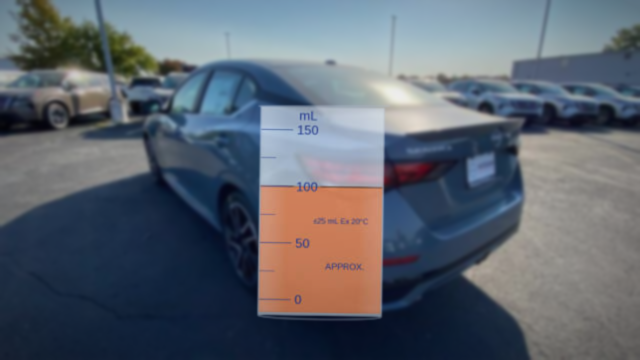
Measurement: 100
